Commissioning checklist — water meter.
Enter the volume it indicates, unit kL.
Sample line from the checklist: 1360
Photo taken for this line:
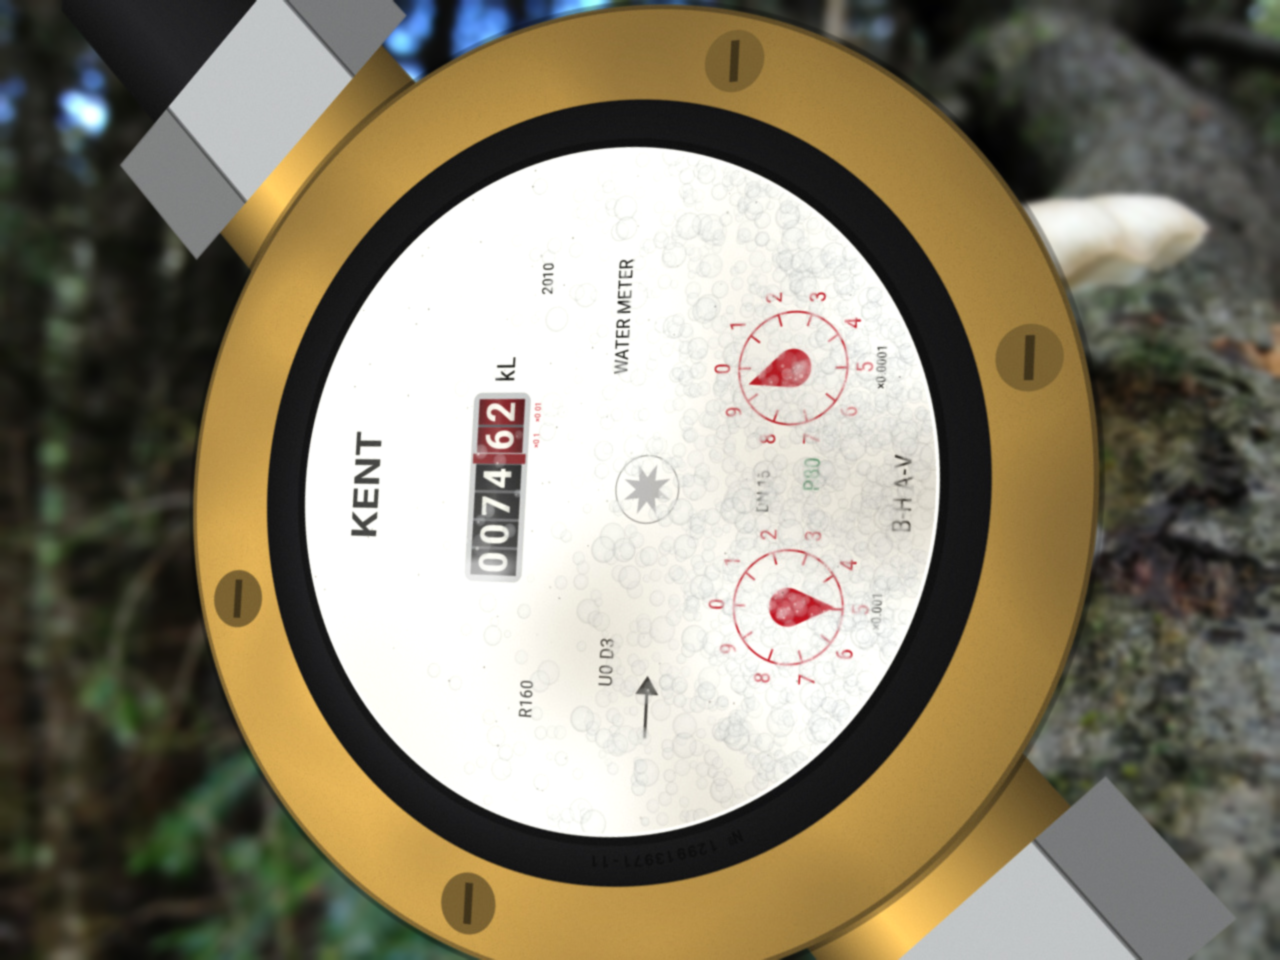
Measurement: 74.6249
